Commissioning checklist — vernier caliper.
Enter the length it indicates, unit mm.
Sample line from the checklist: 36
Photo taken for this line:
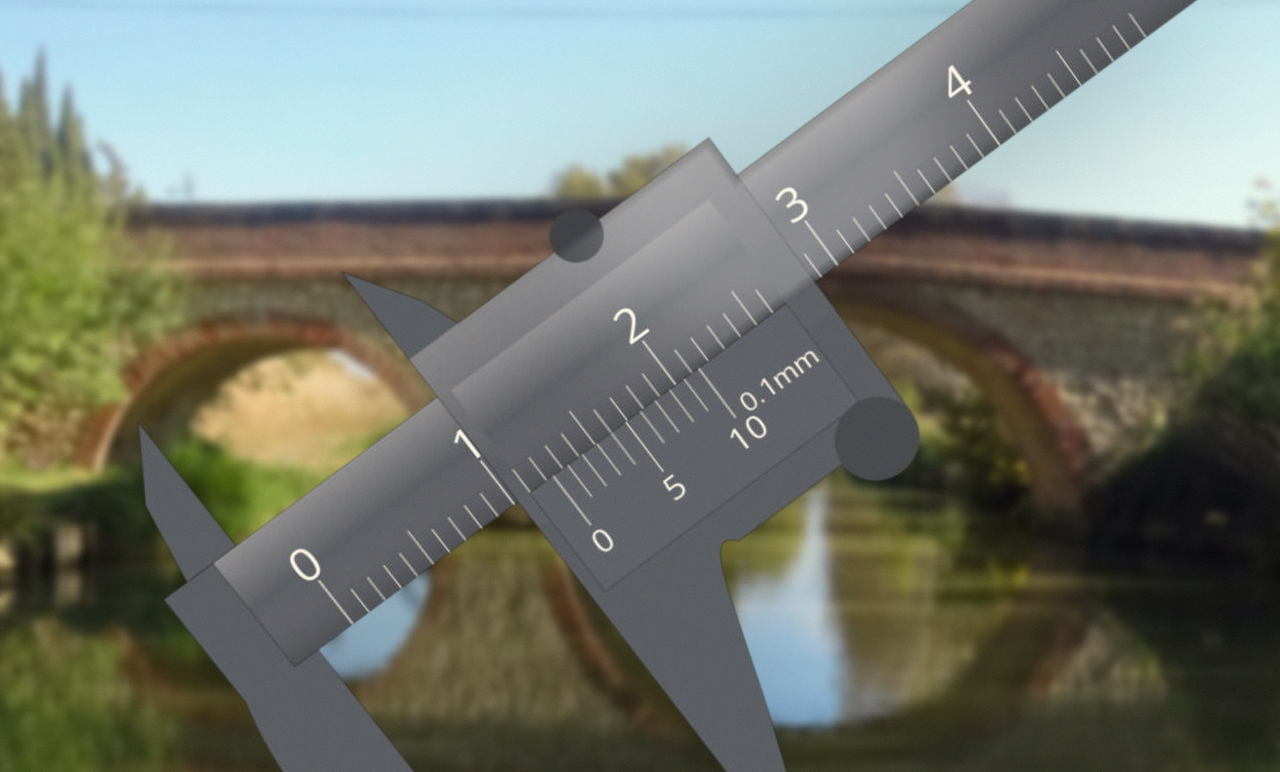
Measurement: 12.4
